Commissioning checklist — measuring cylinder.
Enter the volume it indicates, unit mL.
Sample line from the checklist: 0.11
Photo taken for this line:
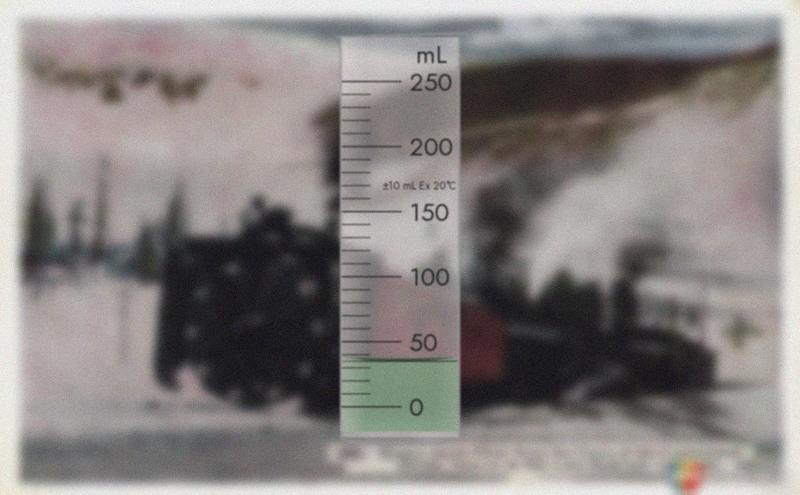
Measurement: 35
